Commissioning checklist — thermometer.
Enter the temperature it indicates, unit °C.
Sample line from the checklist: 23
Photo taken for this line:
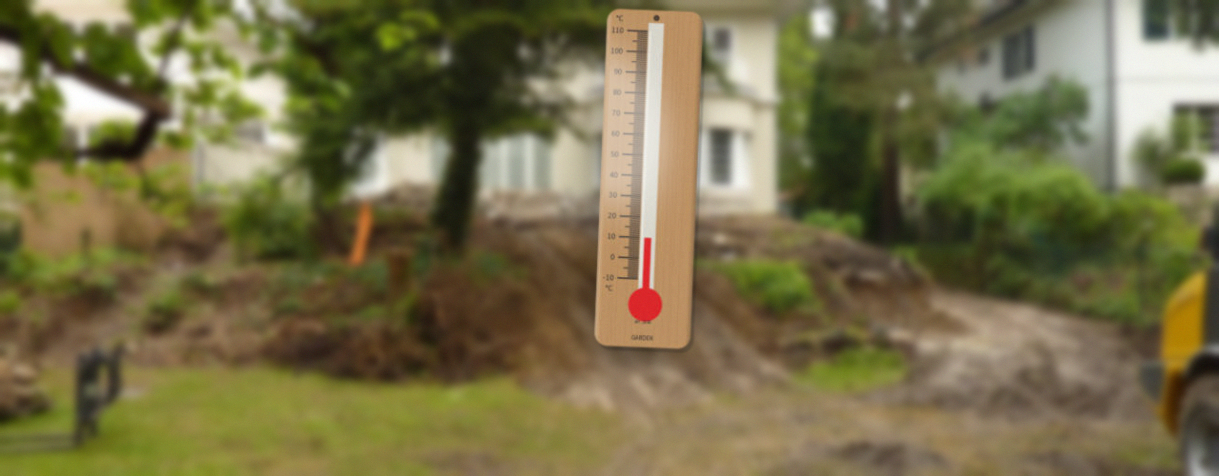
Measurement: 10
